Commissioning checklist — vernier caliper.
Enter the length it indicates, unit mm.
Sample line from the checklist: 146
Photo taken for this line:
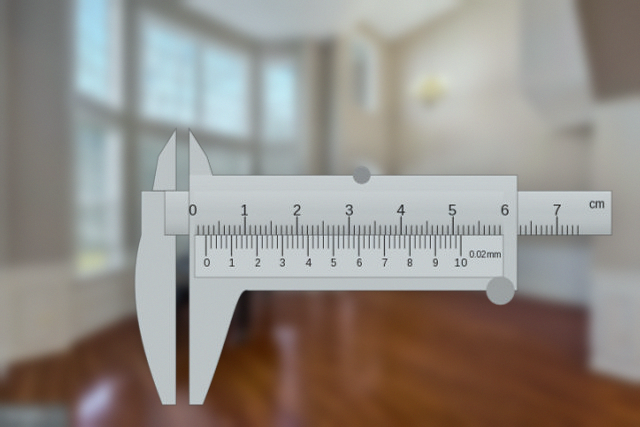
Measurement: 2.5
